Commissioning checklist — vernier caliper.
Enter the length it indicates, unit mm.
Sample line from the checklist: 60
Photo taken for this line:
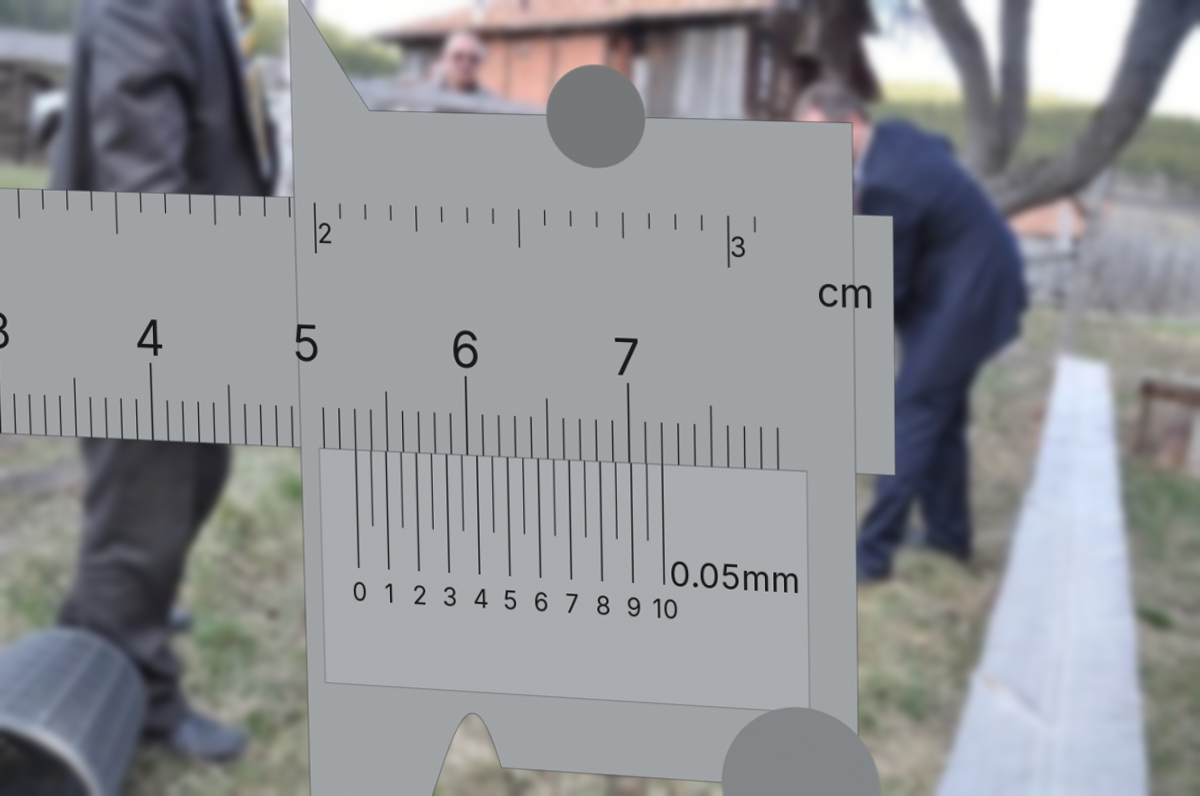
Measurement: 53.0
